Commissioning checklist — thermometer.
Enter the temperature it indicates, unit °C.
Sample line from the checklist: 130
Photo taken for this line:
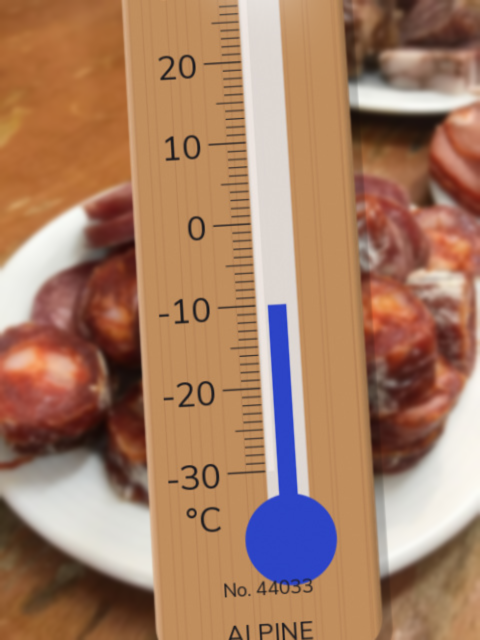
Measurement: -10
